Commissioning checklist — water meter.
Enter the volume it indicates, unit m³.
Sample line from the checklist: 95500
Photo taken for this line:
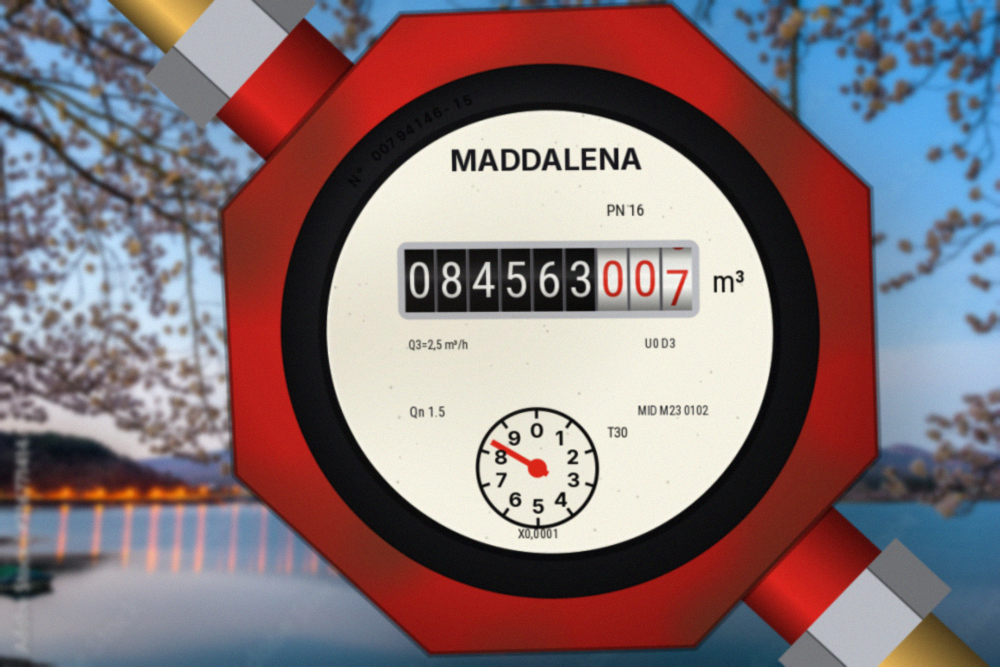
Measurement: 84563.0068
